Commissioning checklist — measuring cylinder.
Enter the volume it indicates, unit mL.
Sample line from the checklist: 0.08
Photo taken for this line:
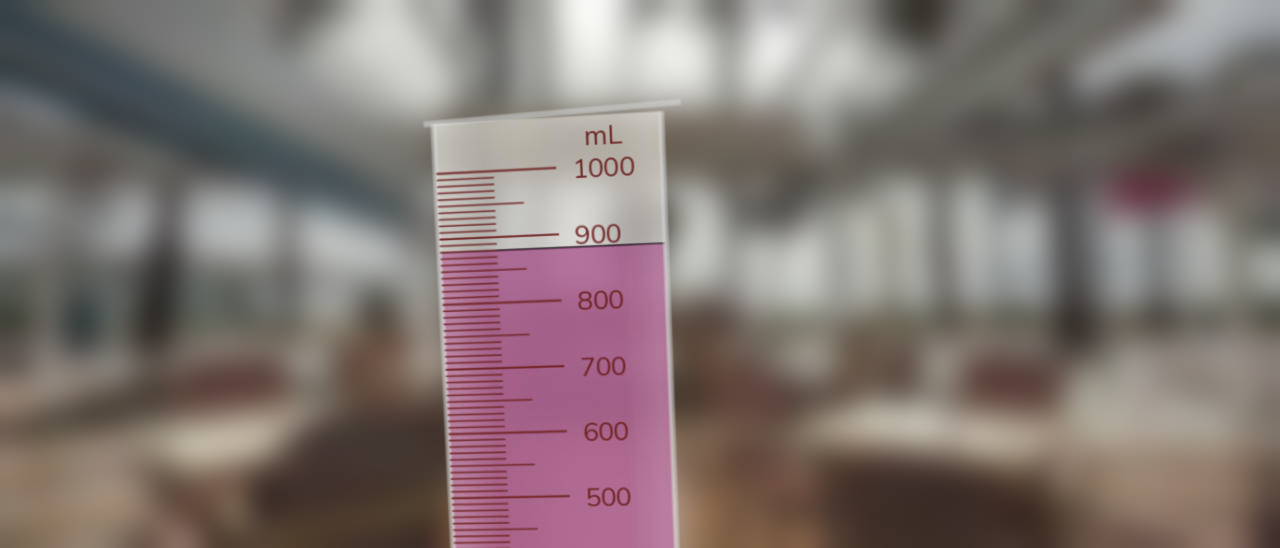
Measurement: 880
